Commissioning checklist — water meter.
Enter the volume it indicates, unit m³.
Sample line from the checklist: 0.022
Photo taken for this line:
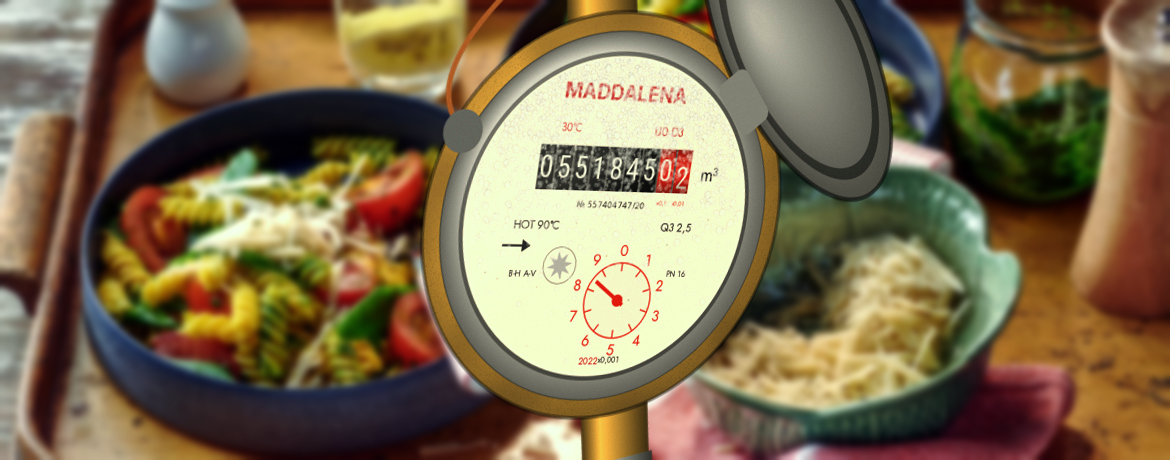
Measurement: 551845.018
